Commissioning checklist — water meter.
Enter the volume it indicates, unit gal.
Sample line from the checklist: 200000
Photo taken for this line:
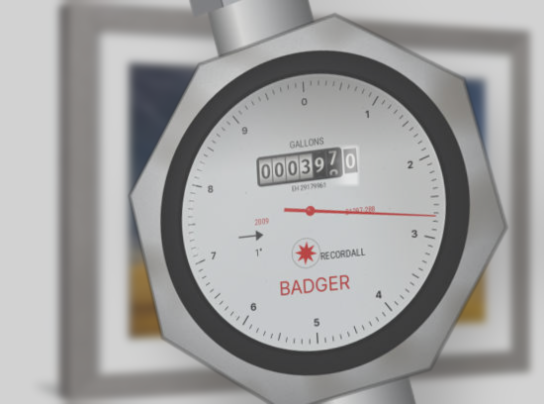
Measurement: 3972.7
